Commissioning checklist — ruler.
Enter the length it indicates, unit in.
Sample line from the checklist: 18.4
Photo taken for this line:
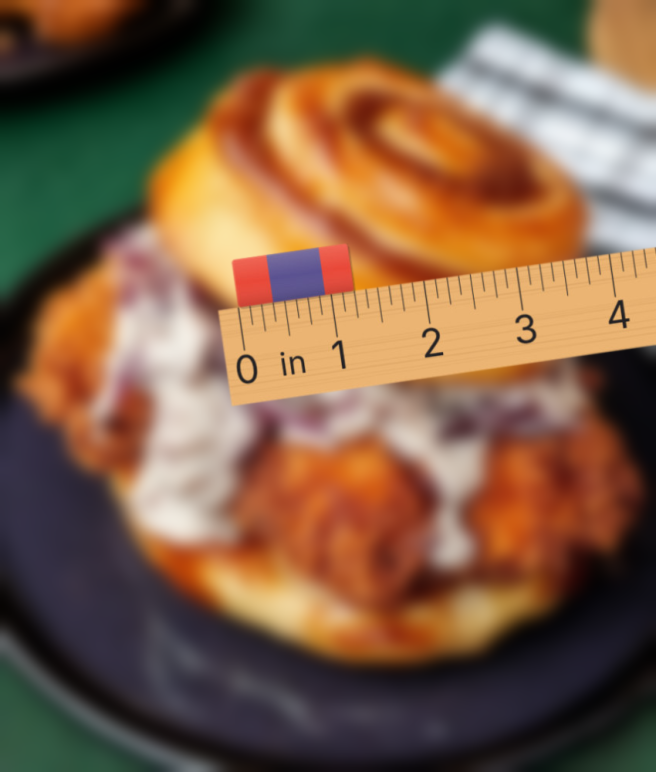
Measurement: 1.25
